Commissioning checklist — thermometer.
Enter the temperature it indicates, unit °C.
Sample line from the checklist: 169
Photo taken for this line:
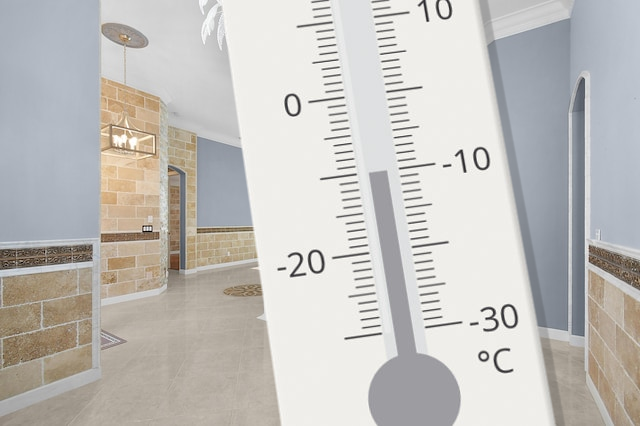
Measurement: -10
